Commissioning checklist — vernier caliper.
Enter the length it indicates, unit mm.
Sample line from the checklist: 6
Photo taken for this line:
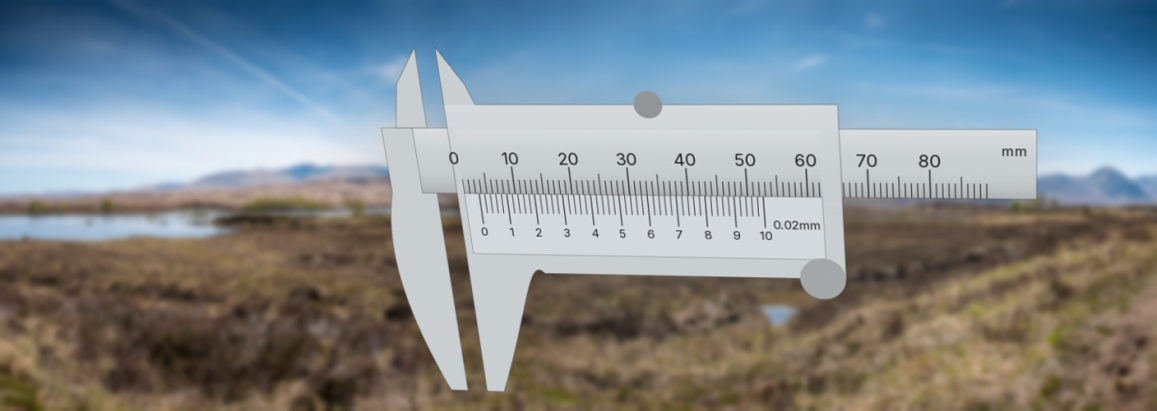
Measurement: 3.6
